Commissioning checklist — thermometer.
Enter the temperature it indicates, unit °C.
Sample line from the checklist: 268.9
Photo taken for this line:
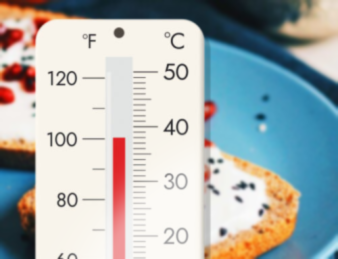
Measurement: 38
